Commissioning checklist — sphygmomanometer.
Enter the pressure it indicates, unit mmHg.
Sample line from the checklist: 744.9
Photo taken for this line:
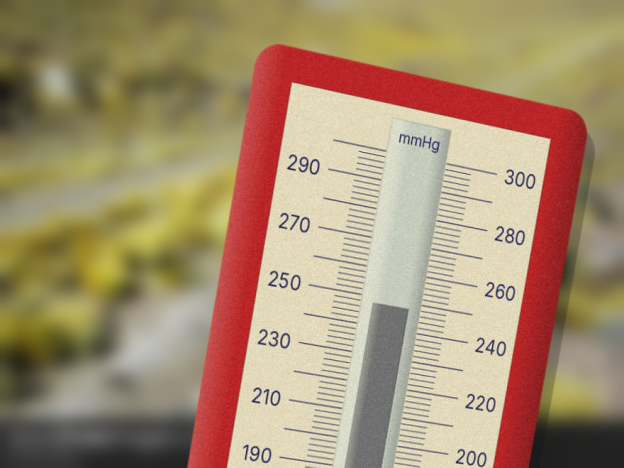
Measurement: 248
